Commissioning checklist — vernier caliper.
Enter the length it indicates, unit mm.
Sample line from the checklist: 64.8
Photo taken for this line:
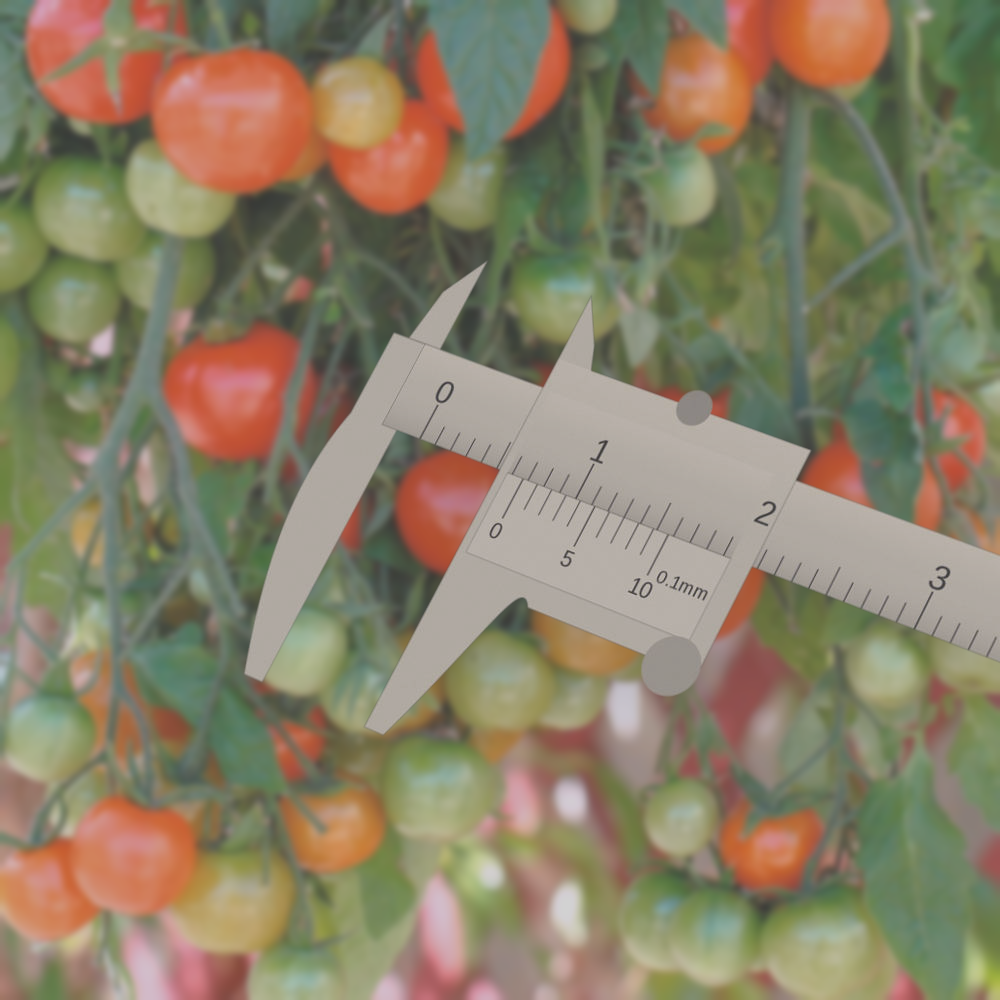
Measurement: 6.7
